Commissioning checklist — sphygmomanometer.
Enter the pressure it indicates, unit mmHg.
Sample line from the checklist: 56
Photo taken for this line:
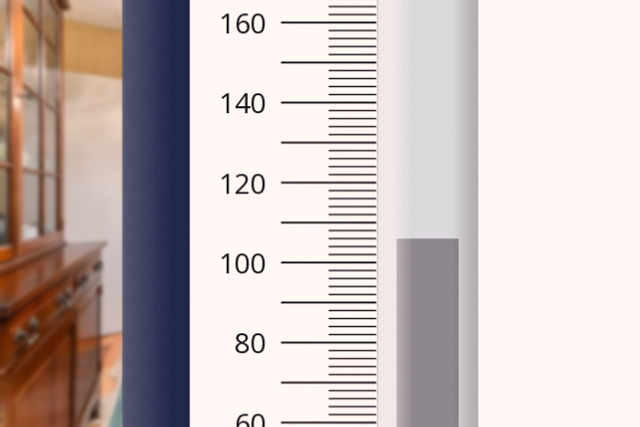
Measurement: 106
